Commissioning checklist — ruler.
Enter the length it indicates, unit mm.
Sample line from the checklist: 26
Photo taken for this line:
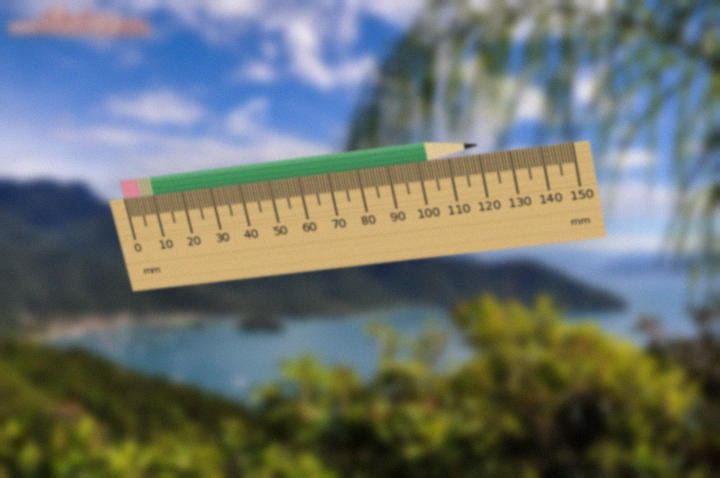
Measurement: 120
